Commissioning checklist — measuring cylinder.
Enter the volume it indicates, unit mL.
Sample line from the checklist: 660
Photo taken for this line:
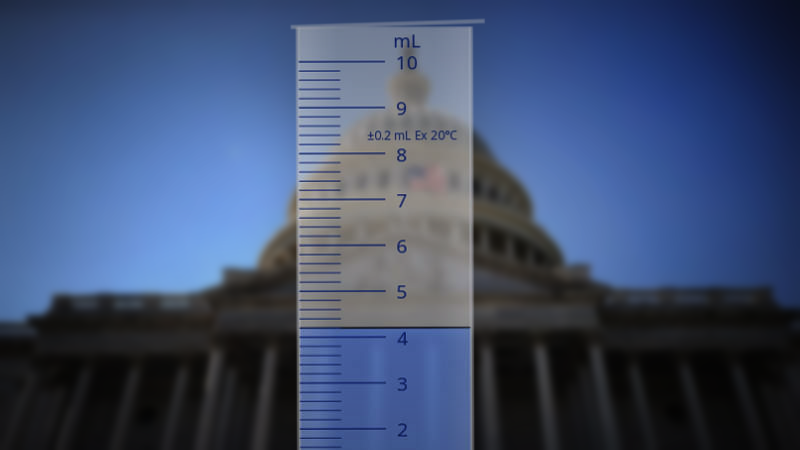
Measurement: 4.2
